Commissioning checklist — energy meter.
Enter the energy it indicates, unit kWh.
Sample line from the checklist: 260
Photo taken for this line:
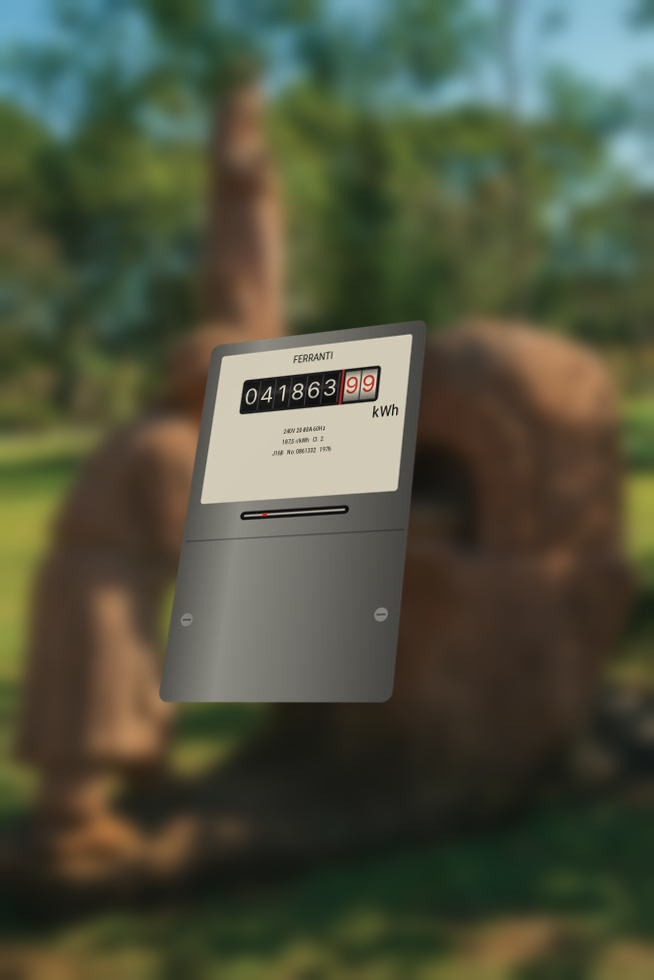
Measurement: 41863.99
